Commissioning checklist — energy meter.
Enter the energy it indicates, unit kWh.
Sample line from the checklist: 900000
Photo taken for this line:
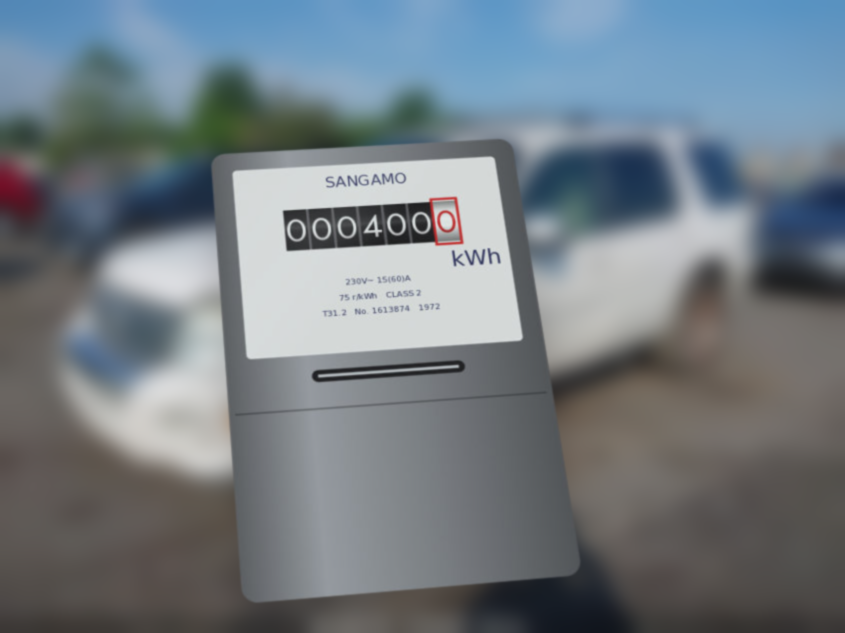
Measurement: 400.0
